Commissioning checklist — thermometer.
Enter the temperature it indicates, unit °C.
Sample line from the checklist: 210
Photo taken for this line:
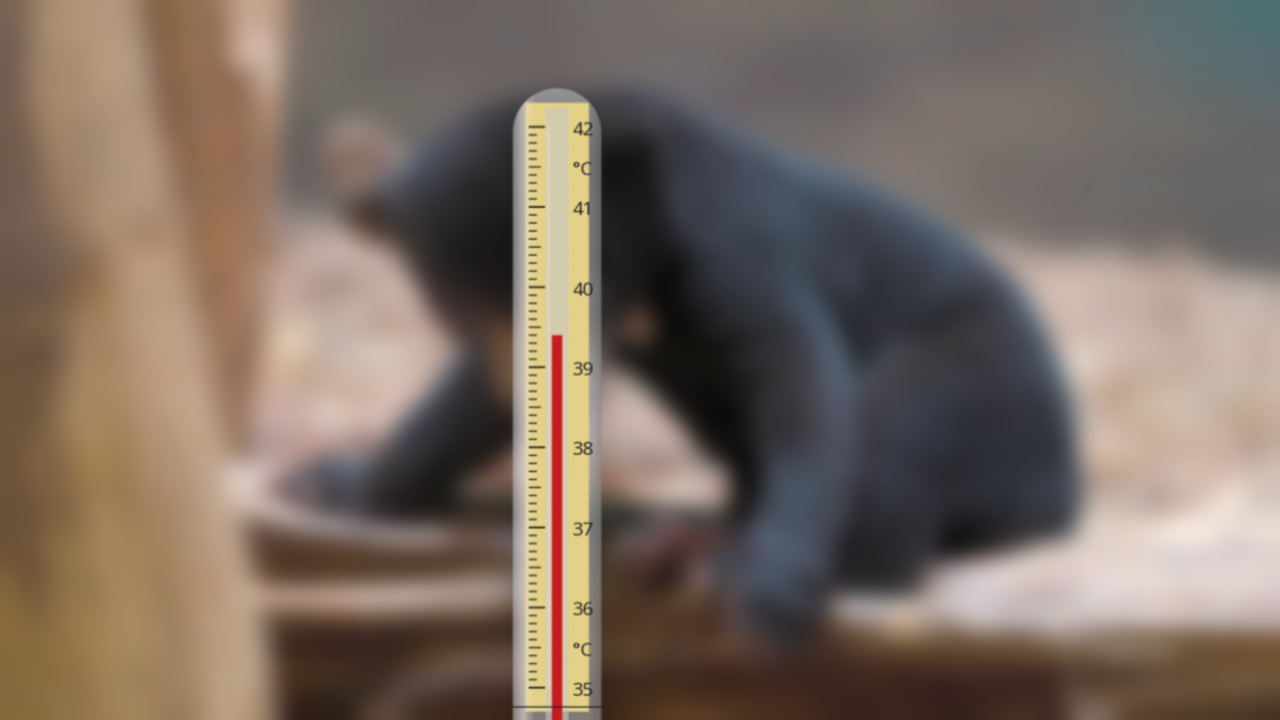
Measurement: 39.4
